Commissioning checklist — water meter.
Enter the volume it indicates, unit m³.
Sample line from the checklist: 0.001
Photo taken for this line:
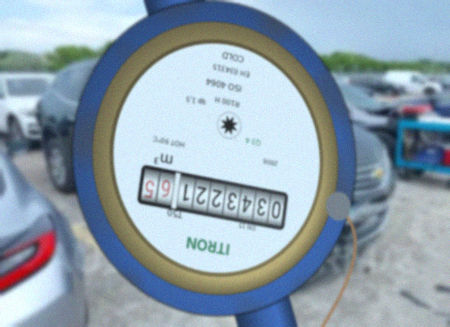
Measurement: 343221.65
